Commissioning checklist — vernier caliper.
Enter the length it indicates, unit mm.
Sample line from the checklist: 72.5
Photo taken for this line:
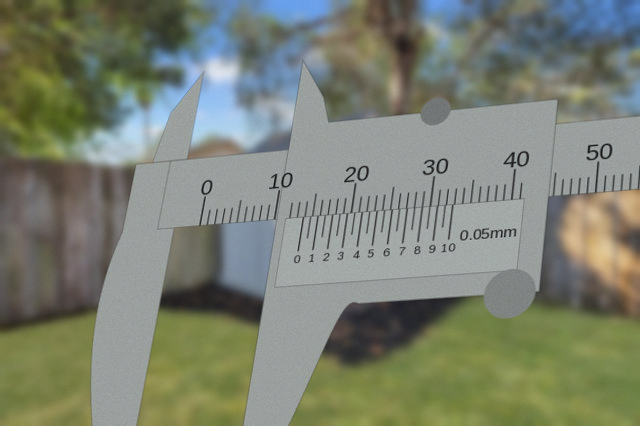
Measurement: 13.8
